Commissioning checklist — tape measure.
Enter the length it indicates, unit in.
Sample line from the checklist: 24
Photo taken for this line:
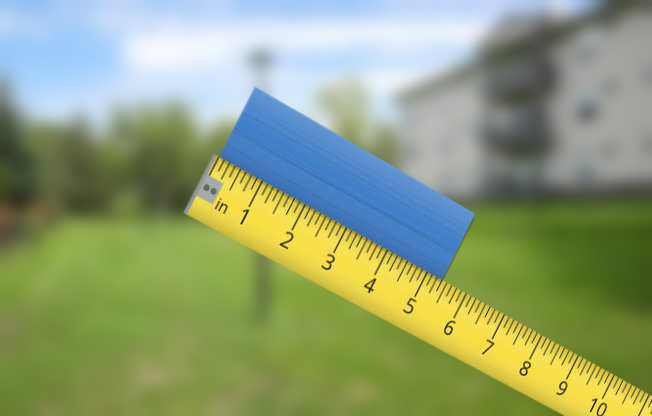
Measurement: 5.375
